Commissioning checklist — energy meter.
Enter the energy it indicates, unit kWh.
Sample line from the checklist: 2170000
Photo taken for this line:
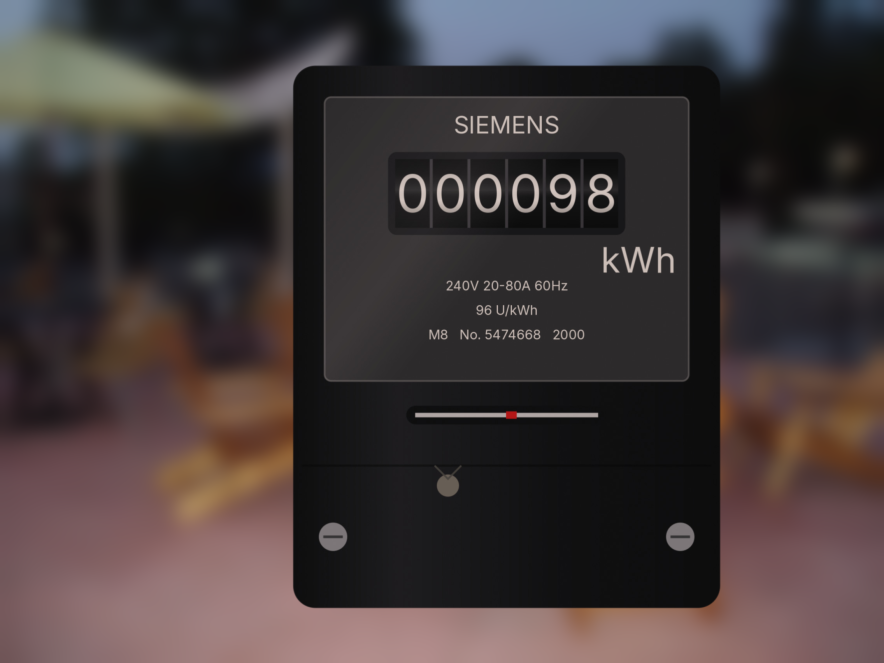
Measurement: 98
